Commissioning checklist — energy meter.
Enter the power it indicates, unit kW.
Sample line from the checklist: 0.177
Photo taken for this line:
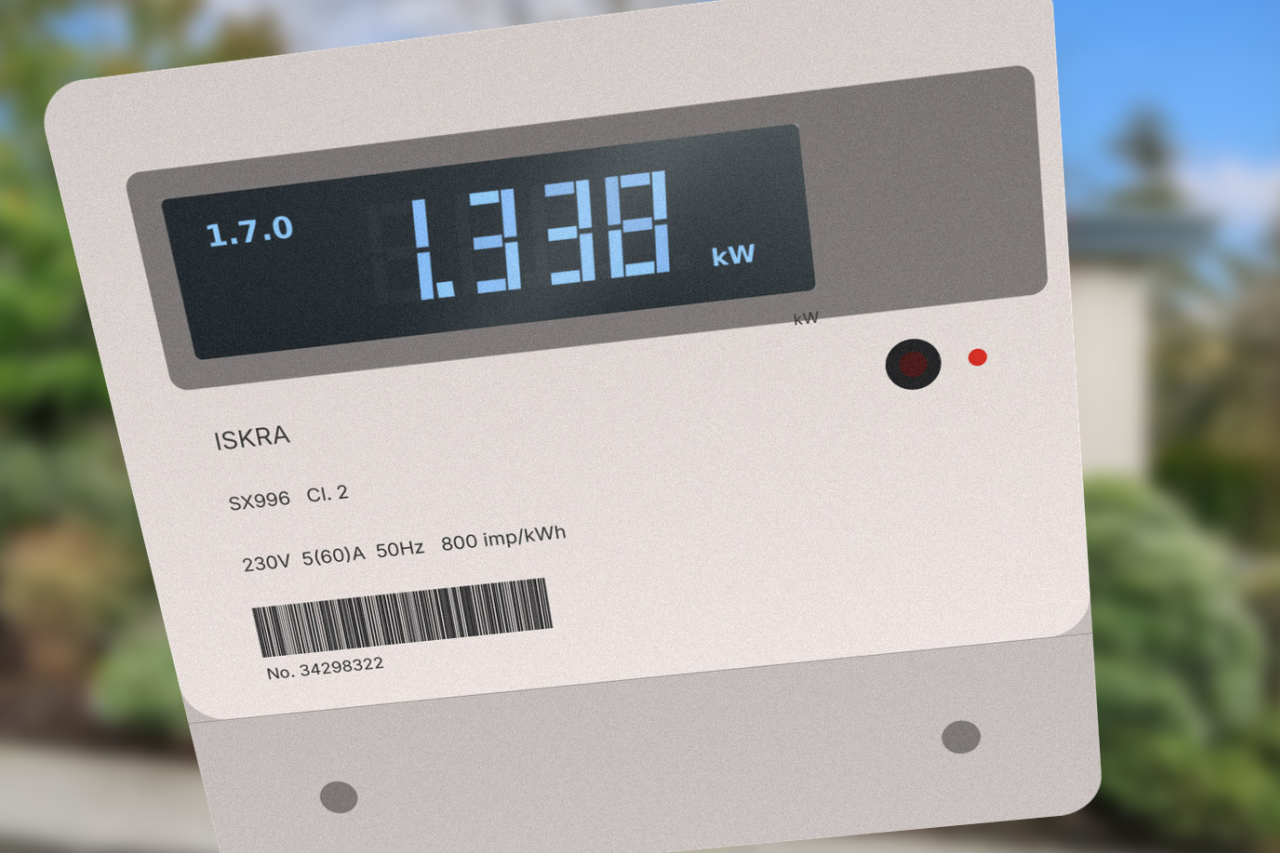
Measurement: 1.338
